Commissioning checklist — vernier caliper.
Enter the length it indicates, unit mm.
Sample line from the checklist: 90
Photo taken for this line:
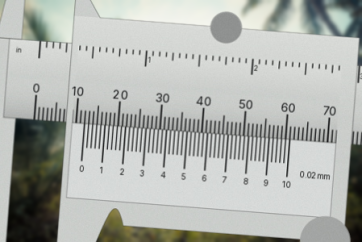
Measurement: 12.0
